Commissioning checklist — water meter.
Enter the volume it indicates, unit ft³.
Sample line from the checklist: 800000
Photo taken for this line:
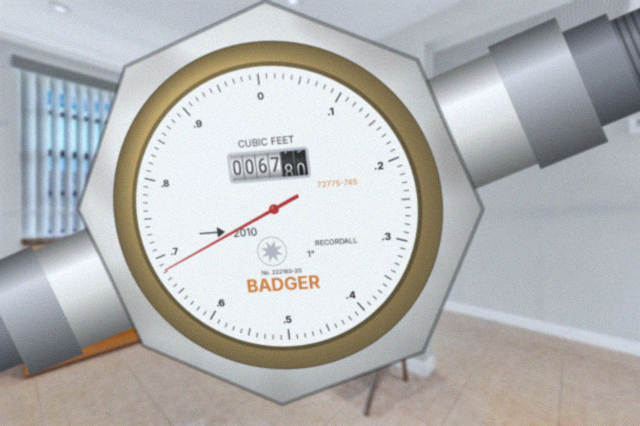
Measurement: 6779.68
